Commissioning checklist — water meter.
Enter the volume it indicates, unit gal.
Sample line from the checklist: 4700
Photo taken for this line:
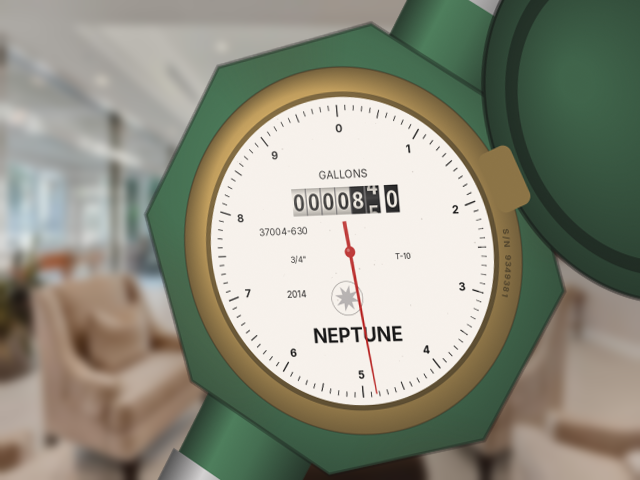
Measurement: 844.8
